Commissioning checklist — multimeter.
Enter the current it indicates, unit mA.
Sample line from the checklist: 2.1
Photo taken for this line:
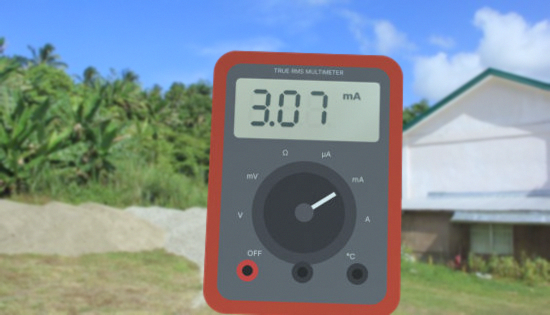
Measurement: 3.07
